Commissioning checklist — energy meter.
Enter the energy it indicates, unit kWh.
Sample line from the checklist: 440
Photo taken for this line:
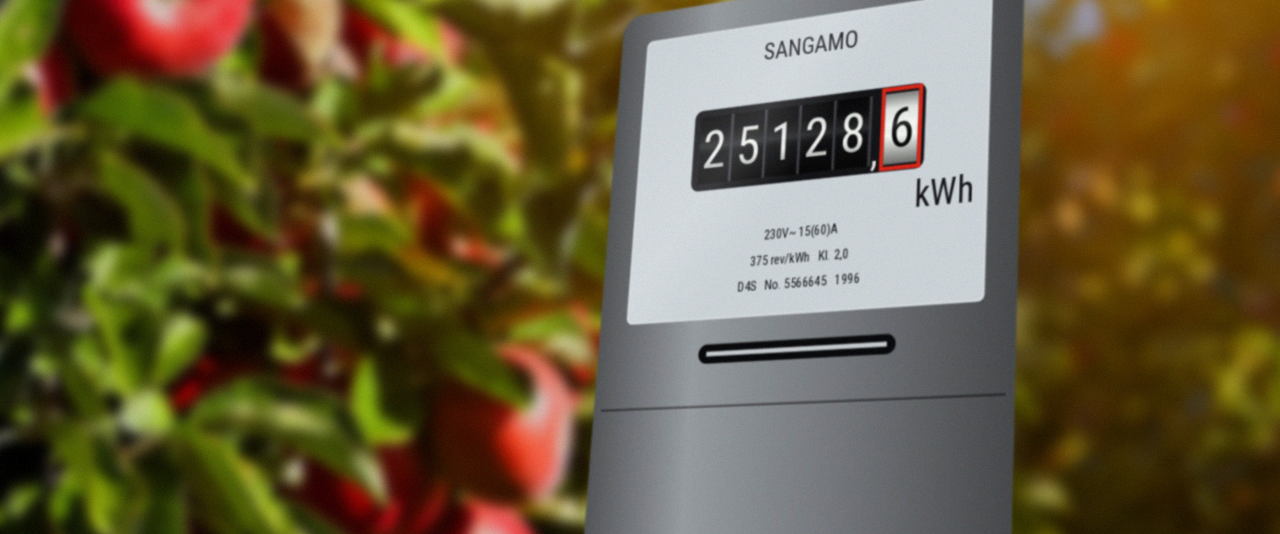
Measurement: 25128.6
